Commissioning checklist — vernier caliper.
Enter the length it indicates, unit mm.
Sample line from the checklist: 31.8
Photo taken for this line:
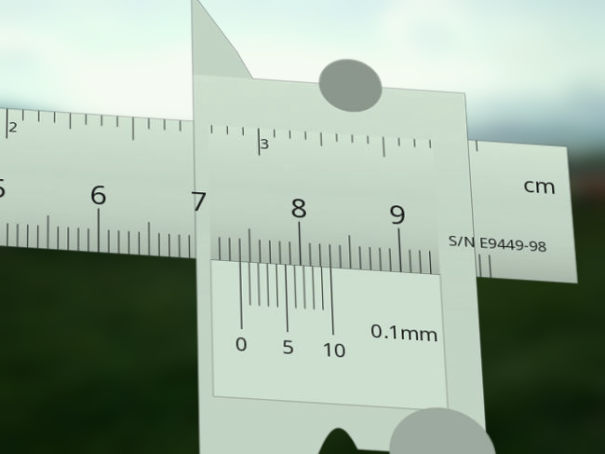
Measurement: 74.0
